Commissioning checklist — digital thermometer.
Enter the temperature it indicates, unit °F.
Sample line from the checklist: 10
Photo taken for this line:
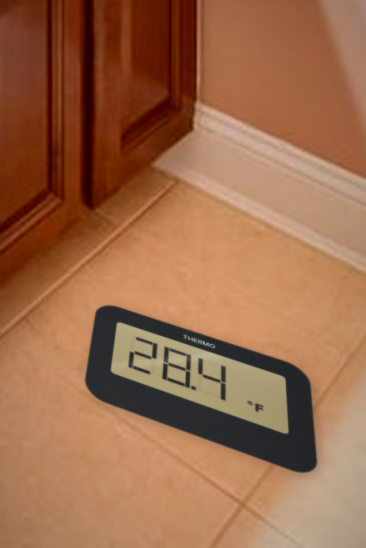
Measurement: 28.4
